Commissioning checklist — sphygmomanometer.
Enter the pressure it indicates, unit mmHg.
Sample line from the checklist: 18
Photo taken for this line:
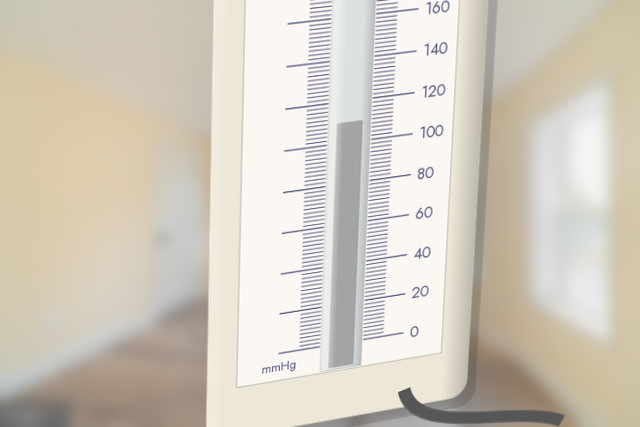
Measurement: 110
